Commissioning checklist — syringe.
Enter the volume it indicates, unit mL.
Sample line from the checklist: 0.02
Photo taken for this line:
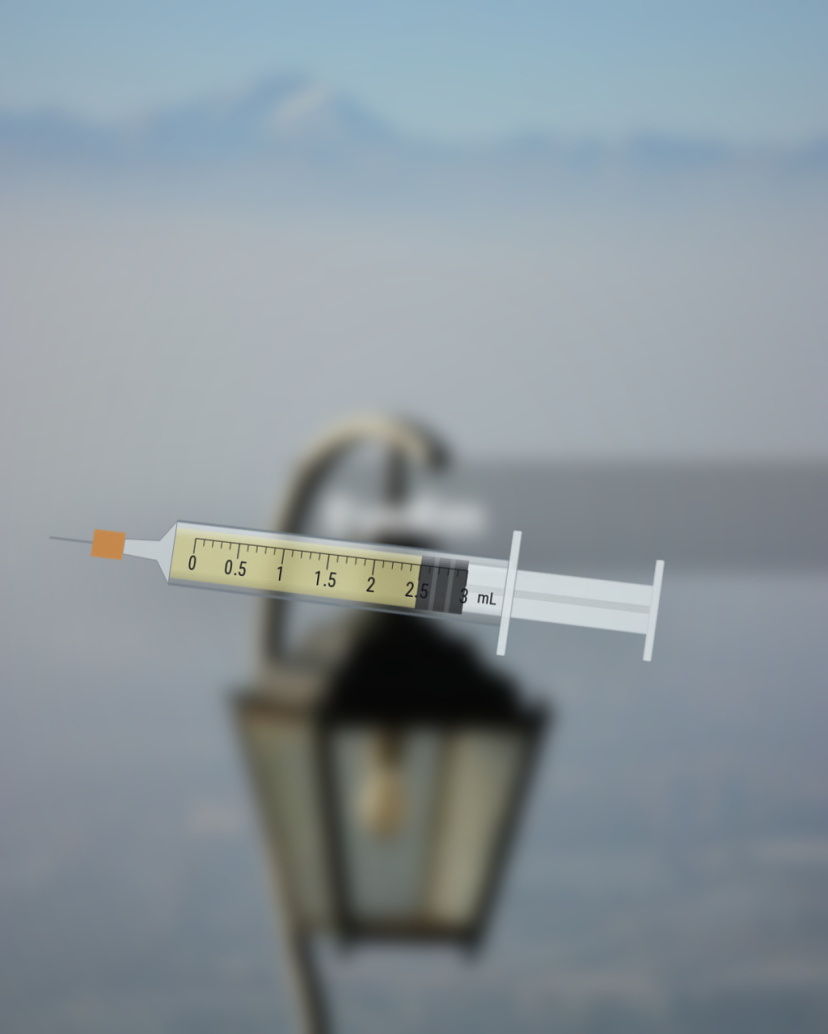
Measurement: 2.5
